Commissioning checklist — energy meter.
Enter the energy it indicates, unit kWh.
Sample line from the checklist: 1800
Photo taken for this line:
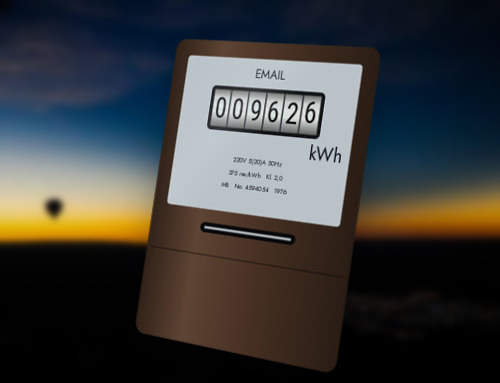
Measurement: 9626
